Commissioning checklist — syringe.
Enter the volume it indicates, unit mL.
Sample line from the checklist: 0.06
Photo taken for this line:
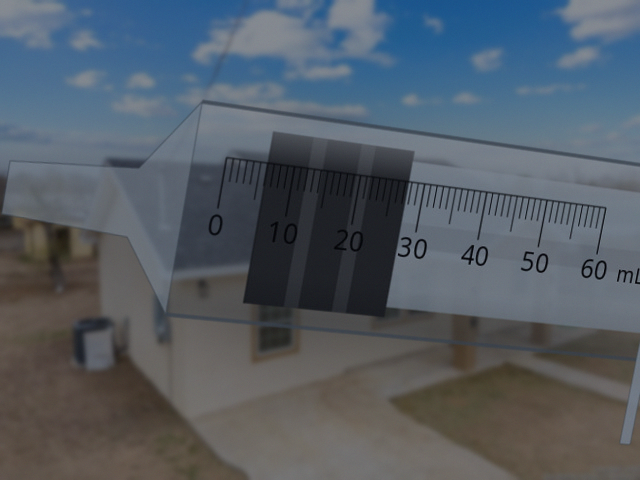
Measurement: 6
